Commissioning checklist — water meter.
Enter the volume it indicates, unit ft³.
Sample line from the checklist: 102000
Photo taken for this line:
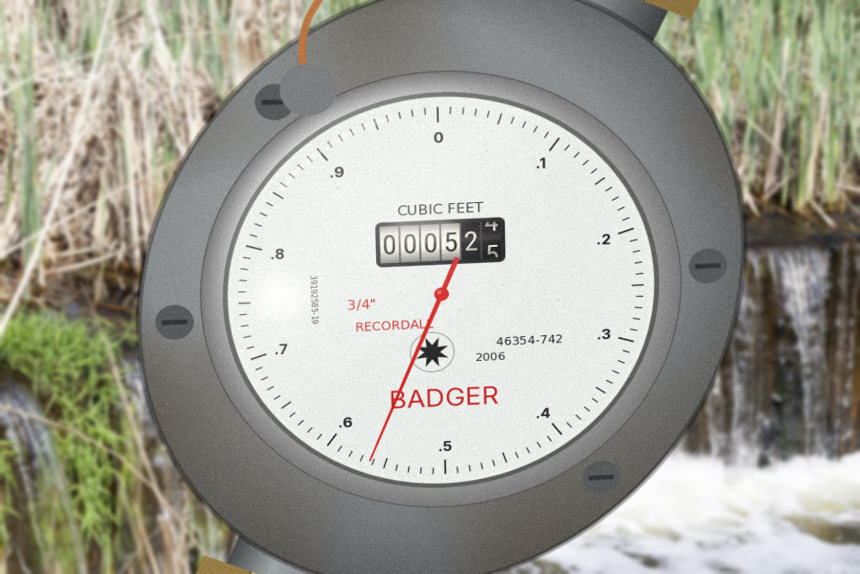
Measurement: 524.56
